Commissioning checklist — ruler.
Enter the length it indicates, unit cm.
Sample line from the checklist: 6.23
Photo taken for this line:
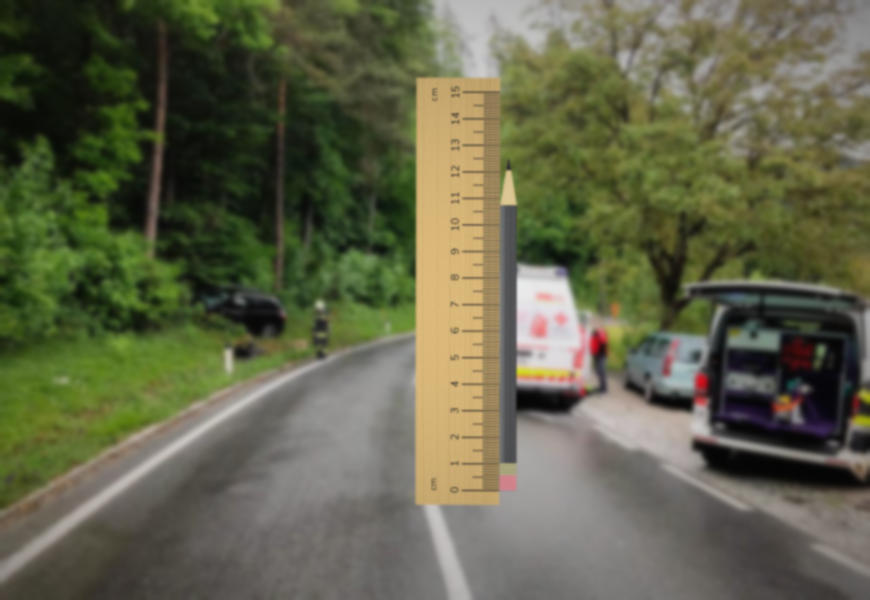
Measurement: 12.5
